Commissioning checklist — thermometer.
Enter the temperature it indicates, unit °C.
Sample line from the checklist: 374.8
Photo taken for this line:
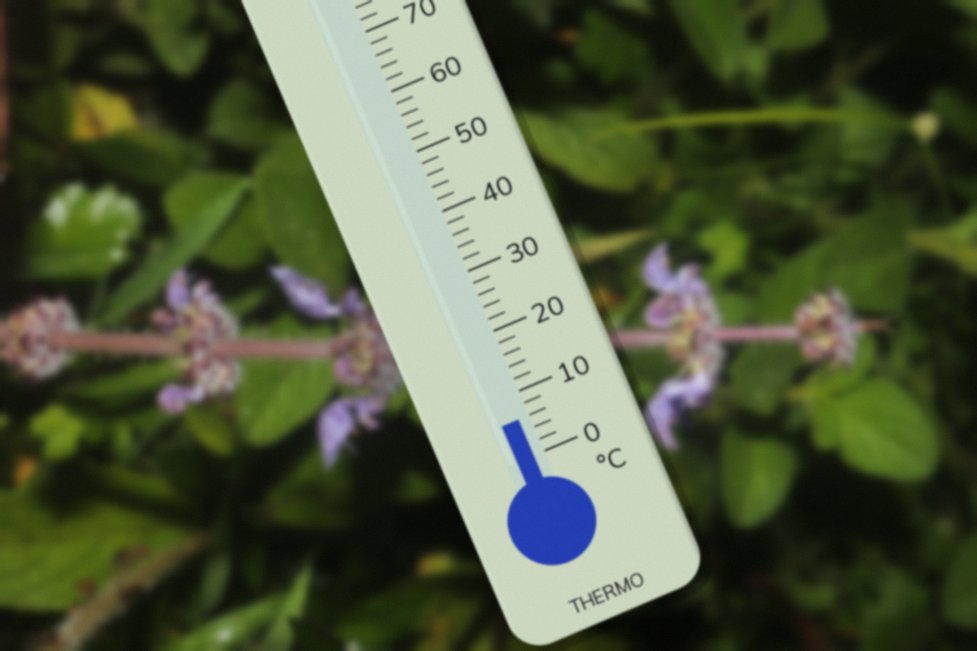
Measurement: 6
